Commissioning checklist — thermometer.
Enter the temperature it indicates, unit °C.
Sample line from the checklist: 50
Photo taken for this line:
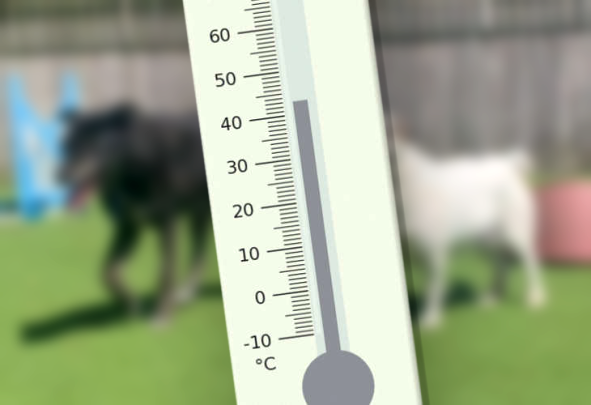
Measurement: 43
